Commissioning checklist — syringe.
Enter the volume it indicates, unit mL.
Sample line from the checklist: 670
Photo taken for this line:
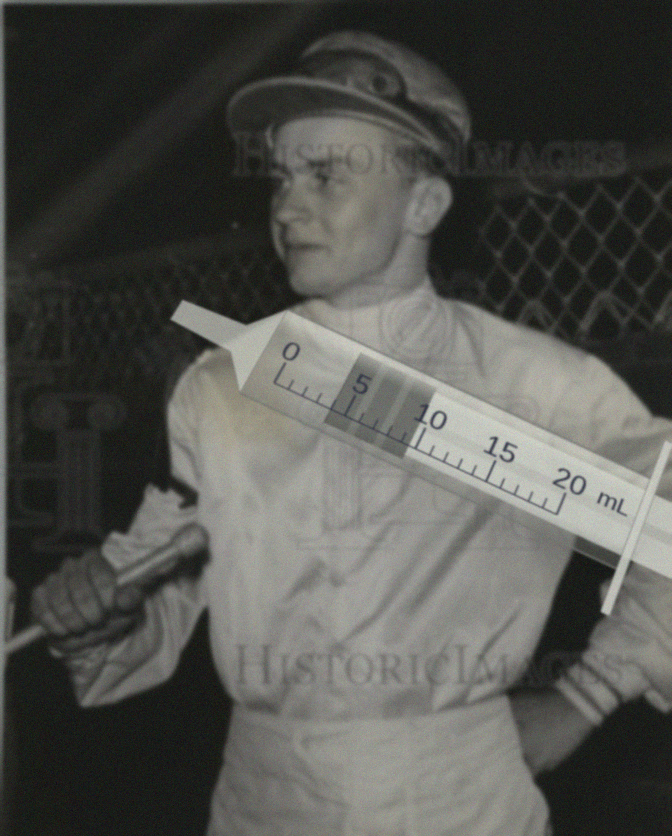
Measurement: 4
